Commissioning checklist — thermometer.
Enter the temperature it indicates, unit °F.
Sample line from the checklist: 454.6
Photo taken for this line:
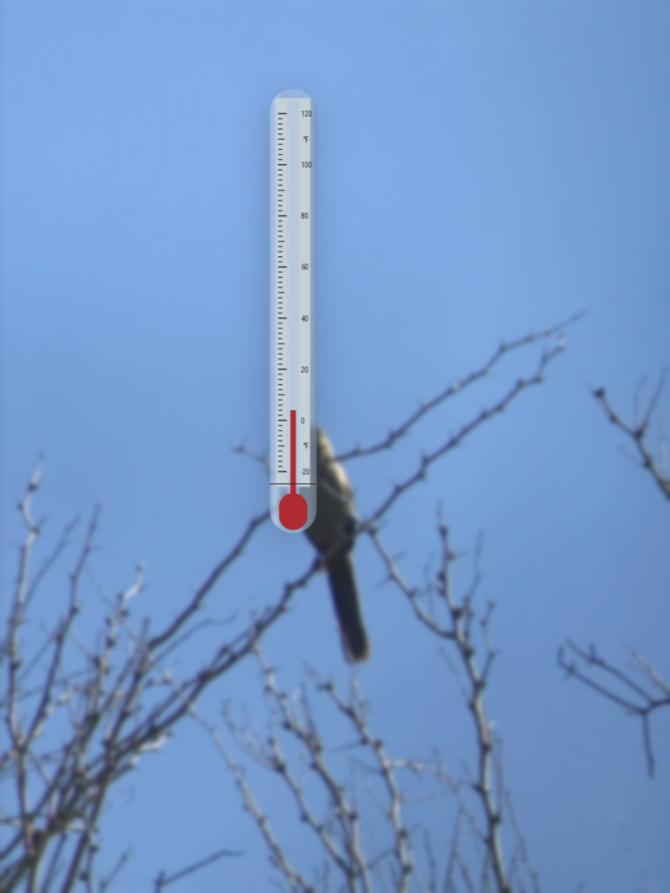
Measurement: 4
